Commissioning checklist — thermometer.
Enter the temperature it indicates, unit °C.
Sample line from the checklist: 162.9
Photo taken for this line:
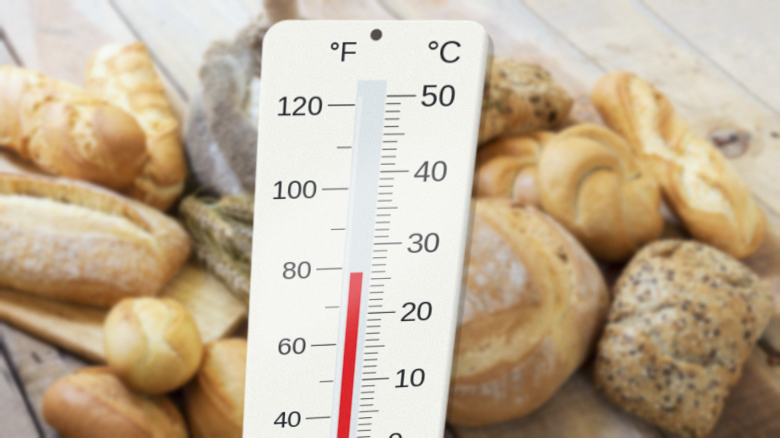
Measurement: 26
